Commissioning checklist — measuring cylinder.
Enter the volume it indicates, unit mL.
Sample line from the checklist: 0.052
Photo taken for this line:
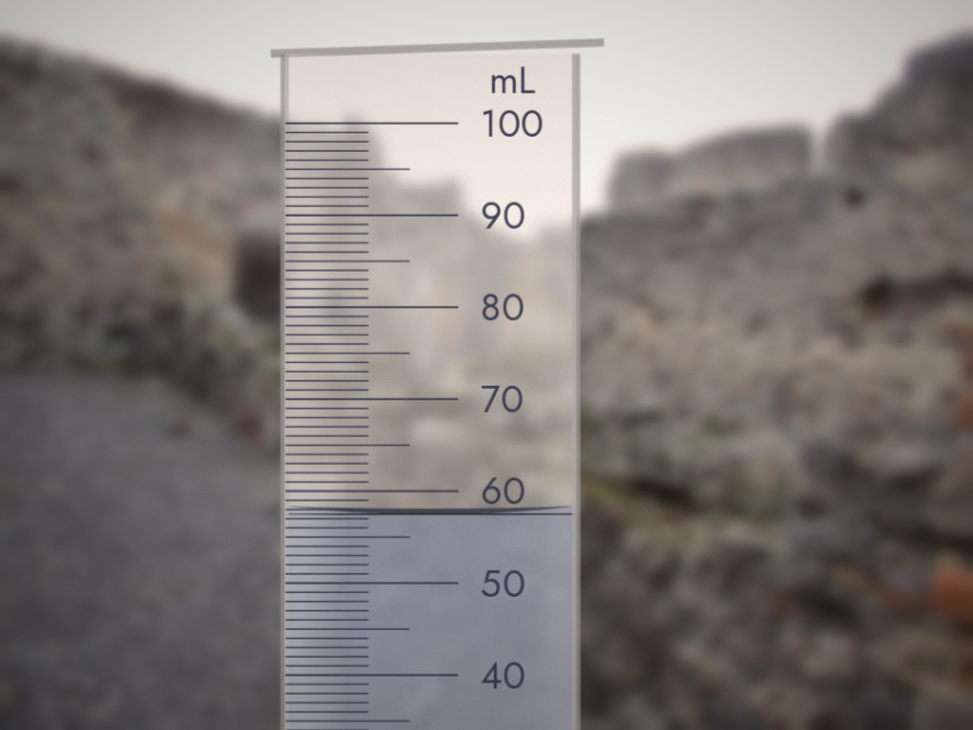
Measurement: 57.5
